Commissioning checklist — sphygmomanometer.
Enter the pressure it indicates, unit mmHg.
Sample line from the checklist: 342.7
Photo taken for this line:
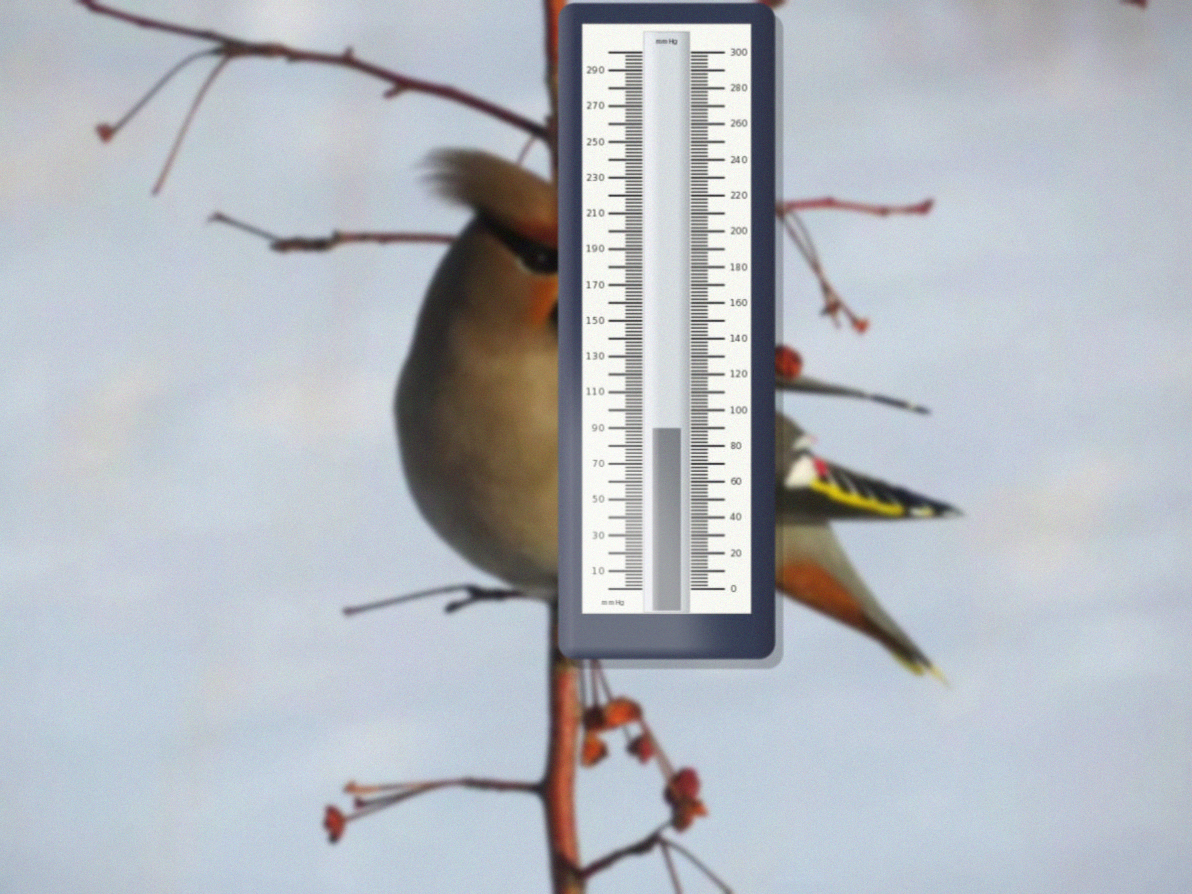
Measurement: 90
